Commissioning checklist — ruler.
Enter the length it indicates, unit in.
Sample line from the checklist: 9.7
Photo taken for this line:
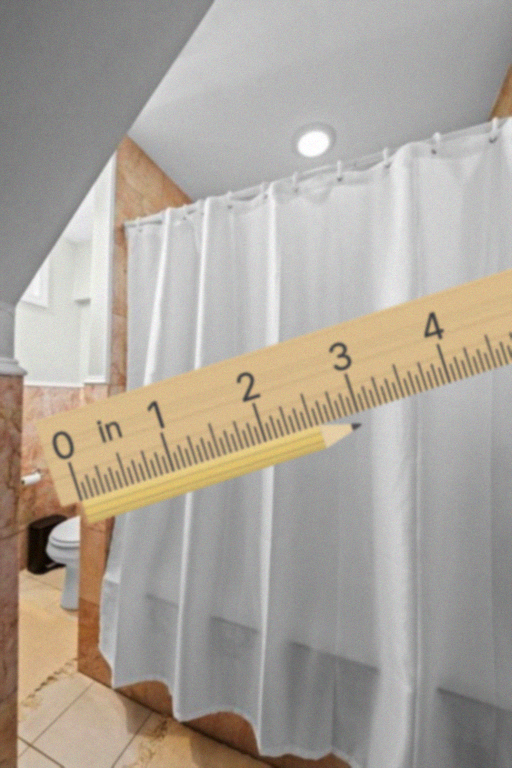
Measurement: 3
